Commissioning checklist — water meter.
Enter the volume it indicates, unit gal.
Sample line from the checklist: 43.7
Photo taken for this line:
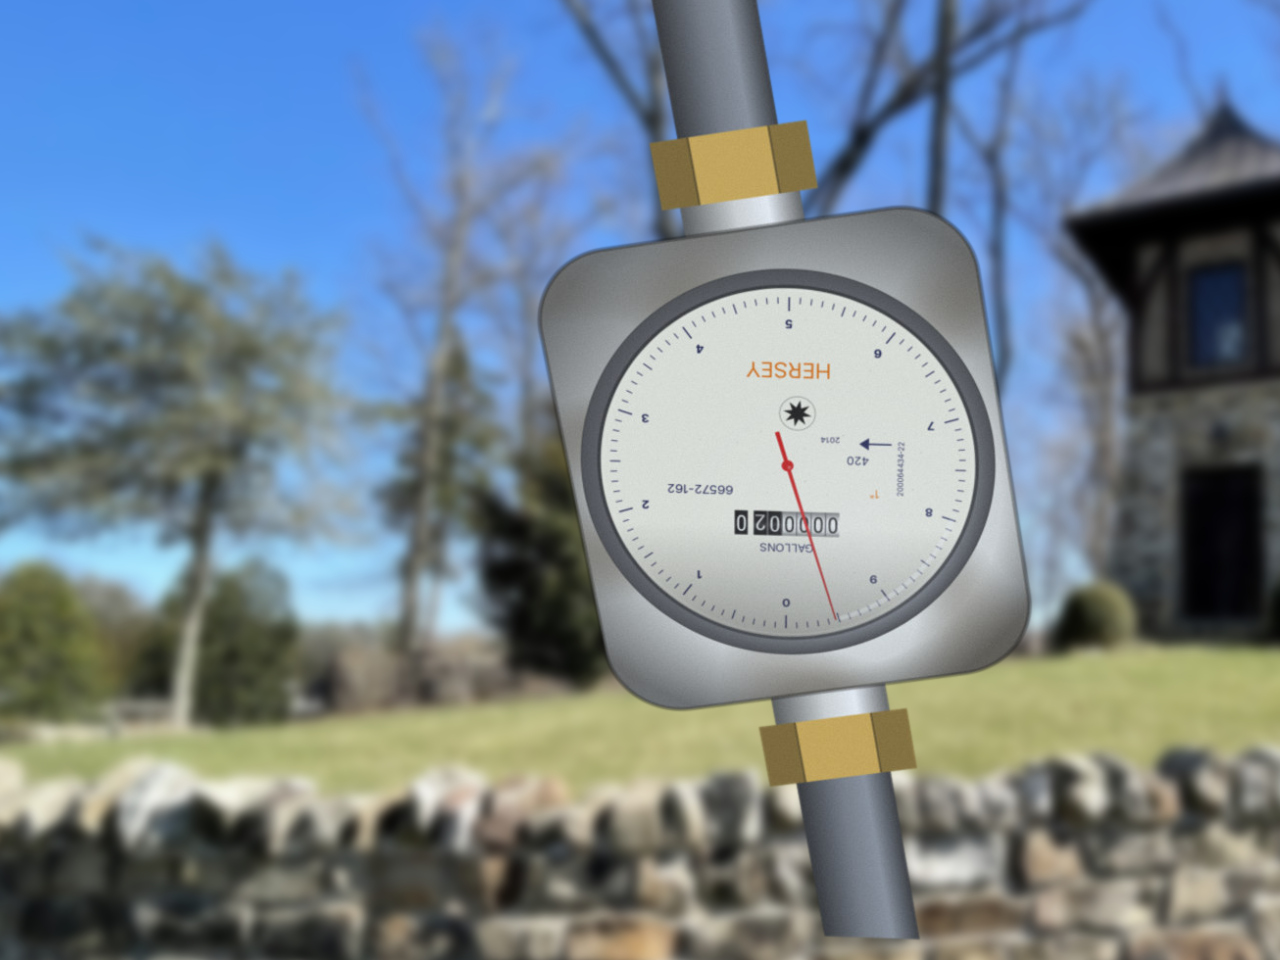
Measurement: 19.5
